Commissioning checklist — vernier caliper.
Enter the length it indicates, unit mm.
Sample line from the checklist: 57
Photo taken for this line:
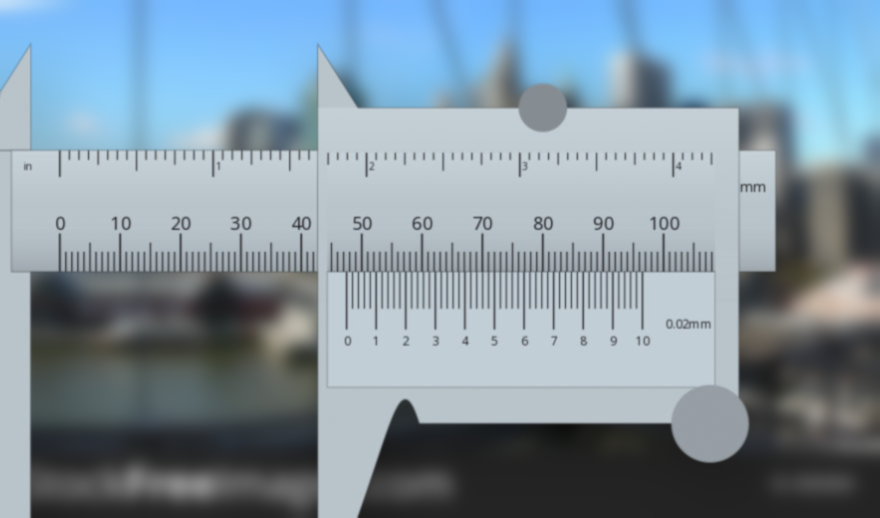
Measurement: 47.5
